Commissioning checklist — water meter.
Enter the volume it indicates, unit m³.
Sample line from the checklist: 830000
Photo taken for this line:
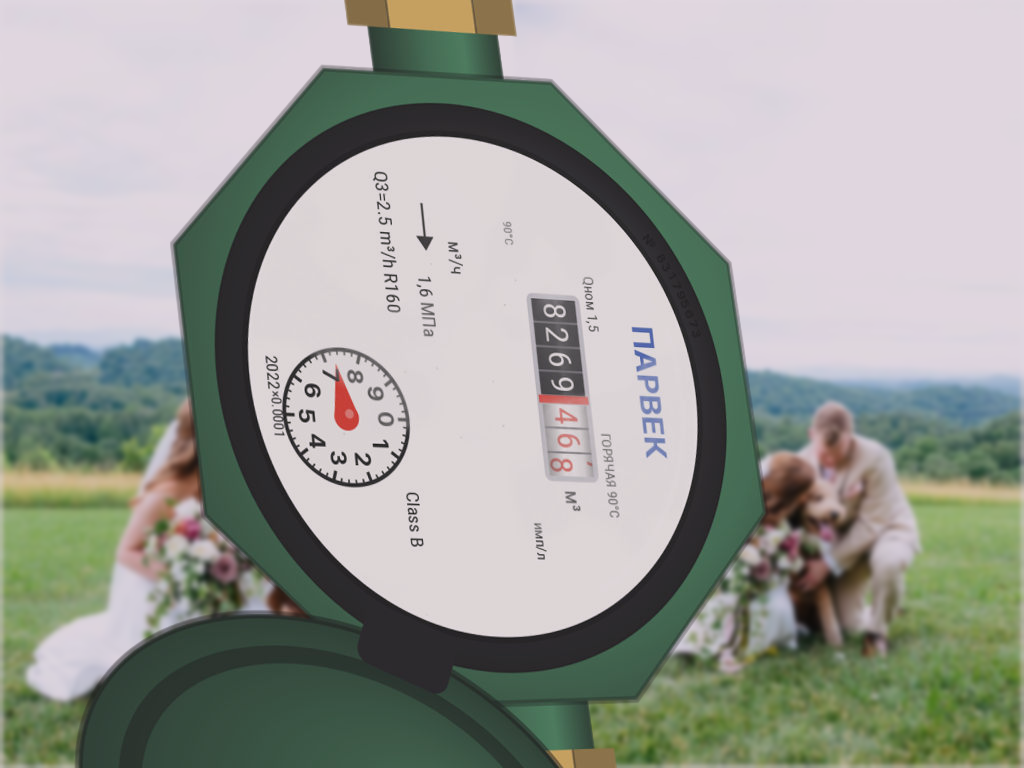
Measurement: 8269.4677
